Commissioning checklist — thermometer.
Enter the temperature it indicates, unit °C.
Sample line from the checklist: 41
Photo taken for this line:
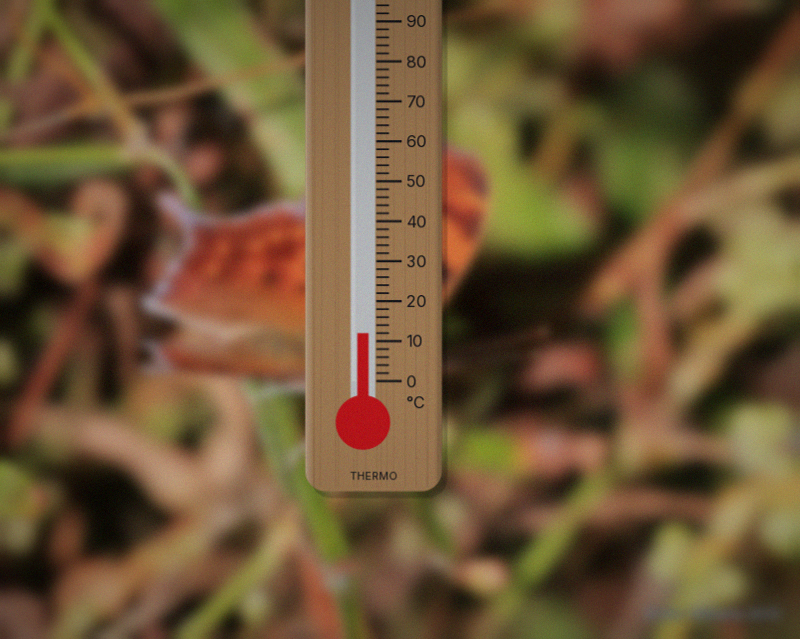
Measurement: 12
